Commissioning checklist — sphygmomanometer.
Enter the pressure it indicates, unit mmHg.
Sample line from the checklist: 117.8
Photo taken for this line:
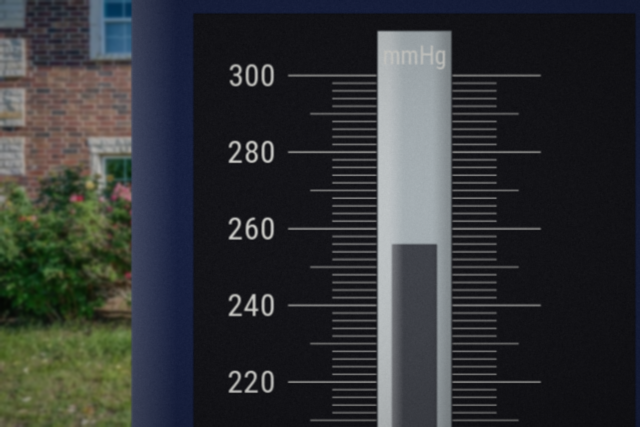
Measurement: 256
